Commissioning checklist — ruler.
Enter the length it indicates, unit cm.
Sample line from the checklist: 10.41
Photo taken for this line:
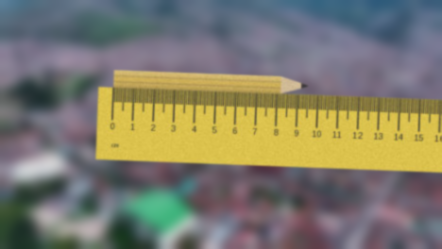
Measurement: 9.5
